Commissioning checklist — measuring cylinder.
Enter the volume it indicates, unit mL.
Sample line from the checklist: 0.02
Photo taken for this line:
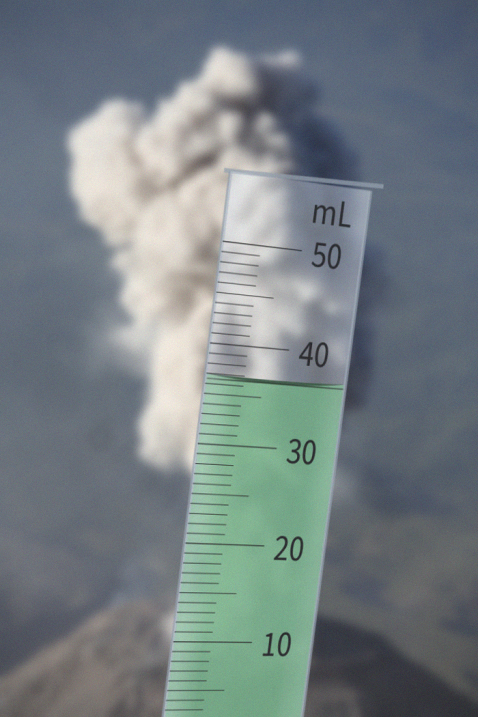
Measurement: 36.5
